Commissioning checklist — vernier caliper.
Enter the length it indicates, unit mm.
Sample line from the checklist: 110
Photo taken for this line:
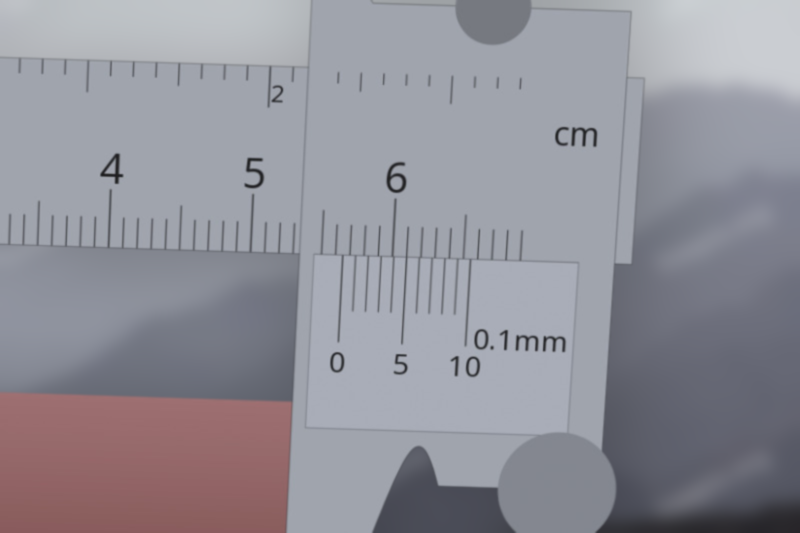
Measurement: 56.5
